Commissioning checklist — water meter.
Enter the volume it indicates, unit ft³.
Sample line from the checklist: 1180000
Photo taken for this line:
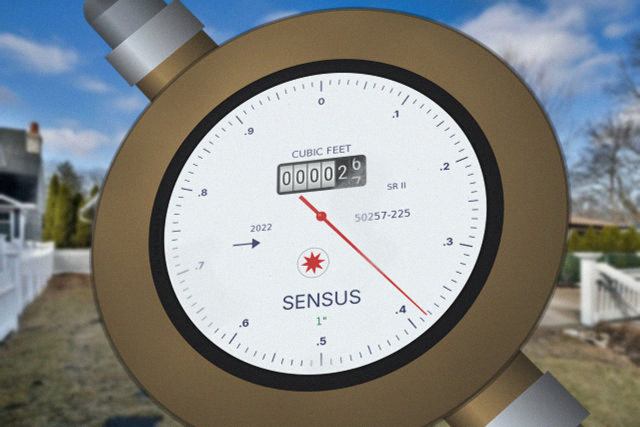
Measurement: 26.38
